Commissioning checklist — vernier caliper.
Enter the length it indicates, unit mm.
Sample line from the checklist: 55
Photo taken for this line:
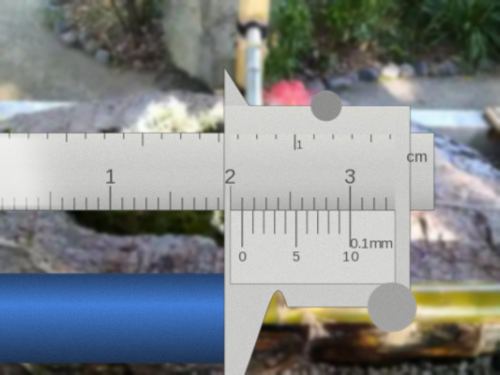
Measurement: 21.0
